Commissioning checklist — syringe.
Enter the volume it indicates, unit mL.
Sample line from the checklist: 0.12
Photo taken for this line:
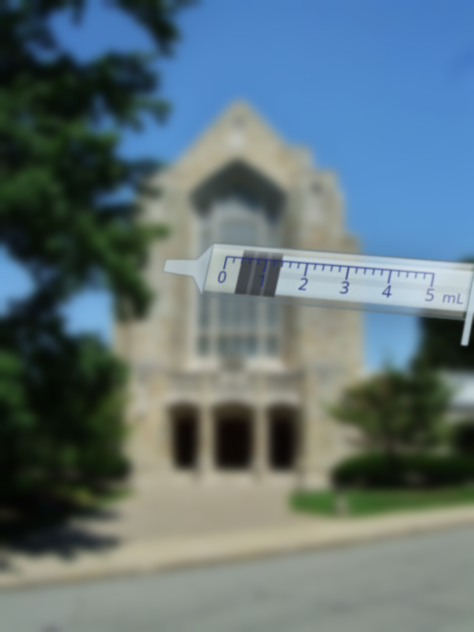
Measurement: 0.4
